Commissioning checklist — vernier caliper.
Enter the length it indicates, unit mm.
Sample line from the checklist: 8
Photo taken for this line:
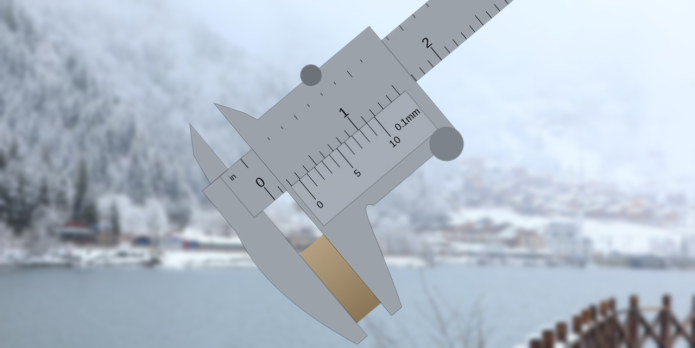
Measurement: 2.9
